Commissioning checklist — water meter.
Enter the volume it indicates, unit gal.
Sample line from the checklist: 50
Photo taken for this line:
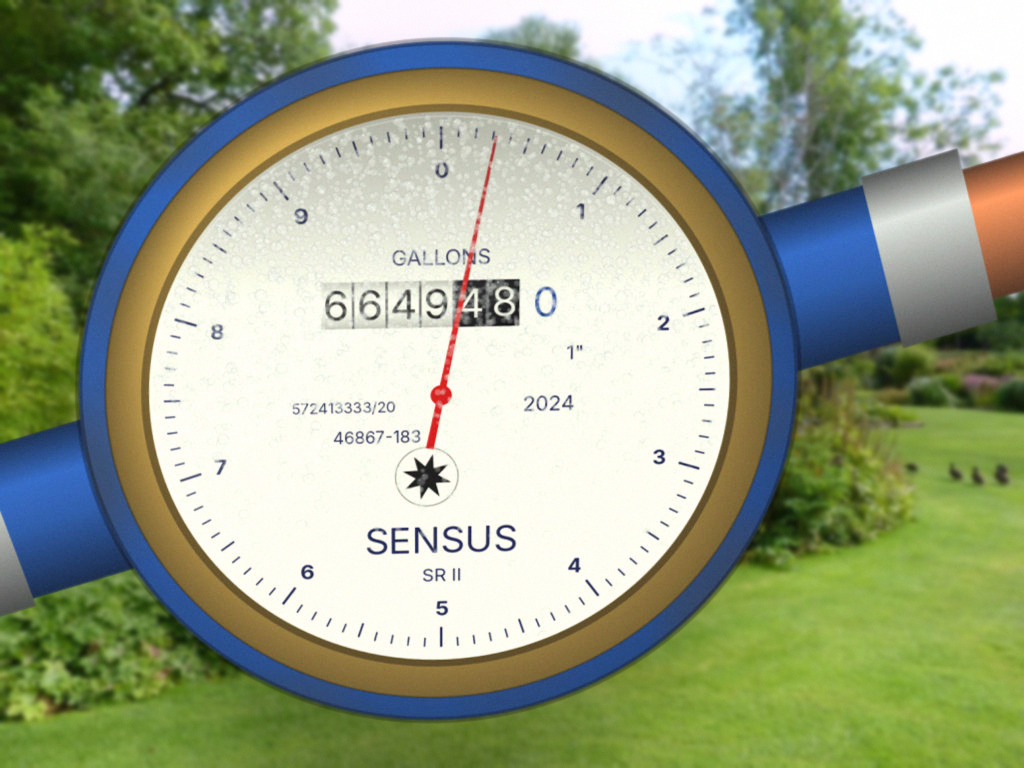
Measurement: 6649480.3
